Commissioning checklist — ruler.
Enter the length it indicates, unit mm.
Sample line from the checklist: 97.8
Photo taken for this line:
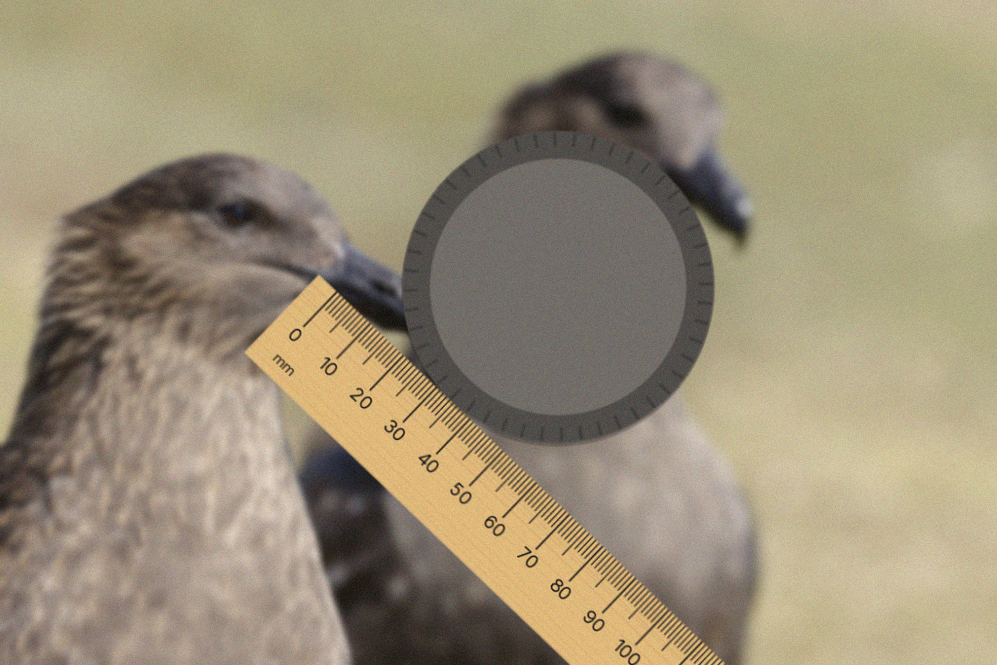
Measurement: 68
